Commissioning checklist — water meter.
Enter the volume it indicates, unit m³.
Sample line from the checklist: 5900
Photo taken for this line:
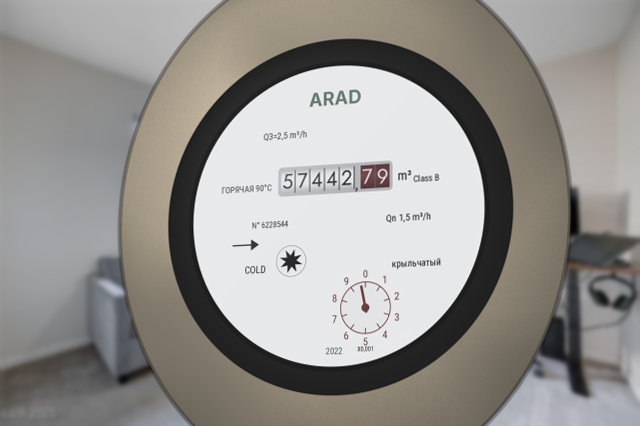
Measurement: 57442.789
